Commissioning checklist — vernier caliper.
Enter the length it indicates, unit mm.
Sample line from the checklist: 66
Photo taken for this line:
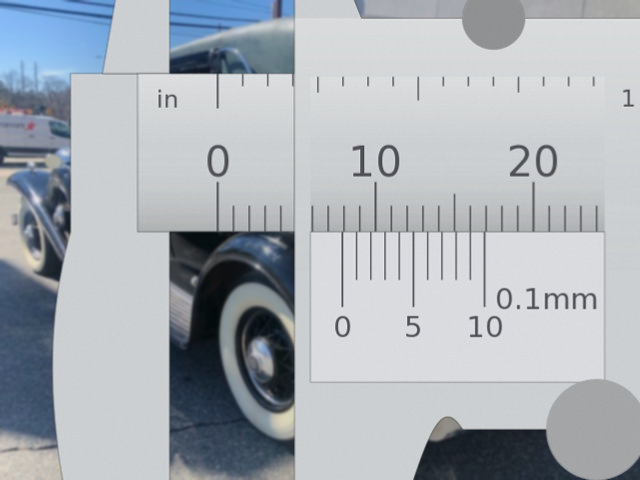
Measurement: 7.9
